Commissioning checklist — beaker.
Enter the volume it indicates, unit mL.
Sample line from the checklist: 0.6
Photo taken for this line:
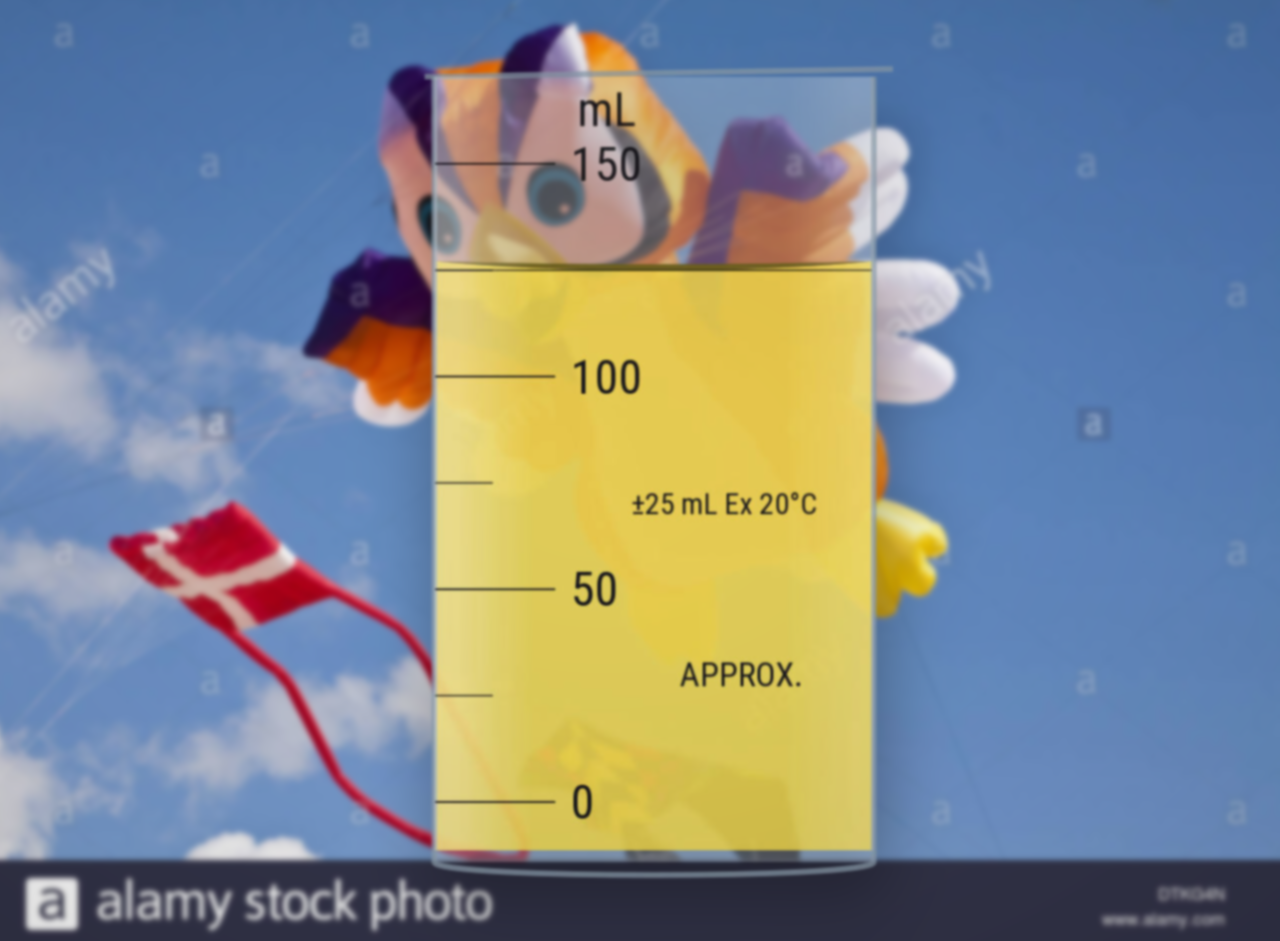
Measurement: 125
